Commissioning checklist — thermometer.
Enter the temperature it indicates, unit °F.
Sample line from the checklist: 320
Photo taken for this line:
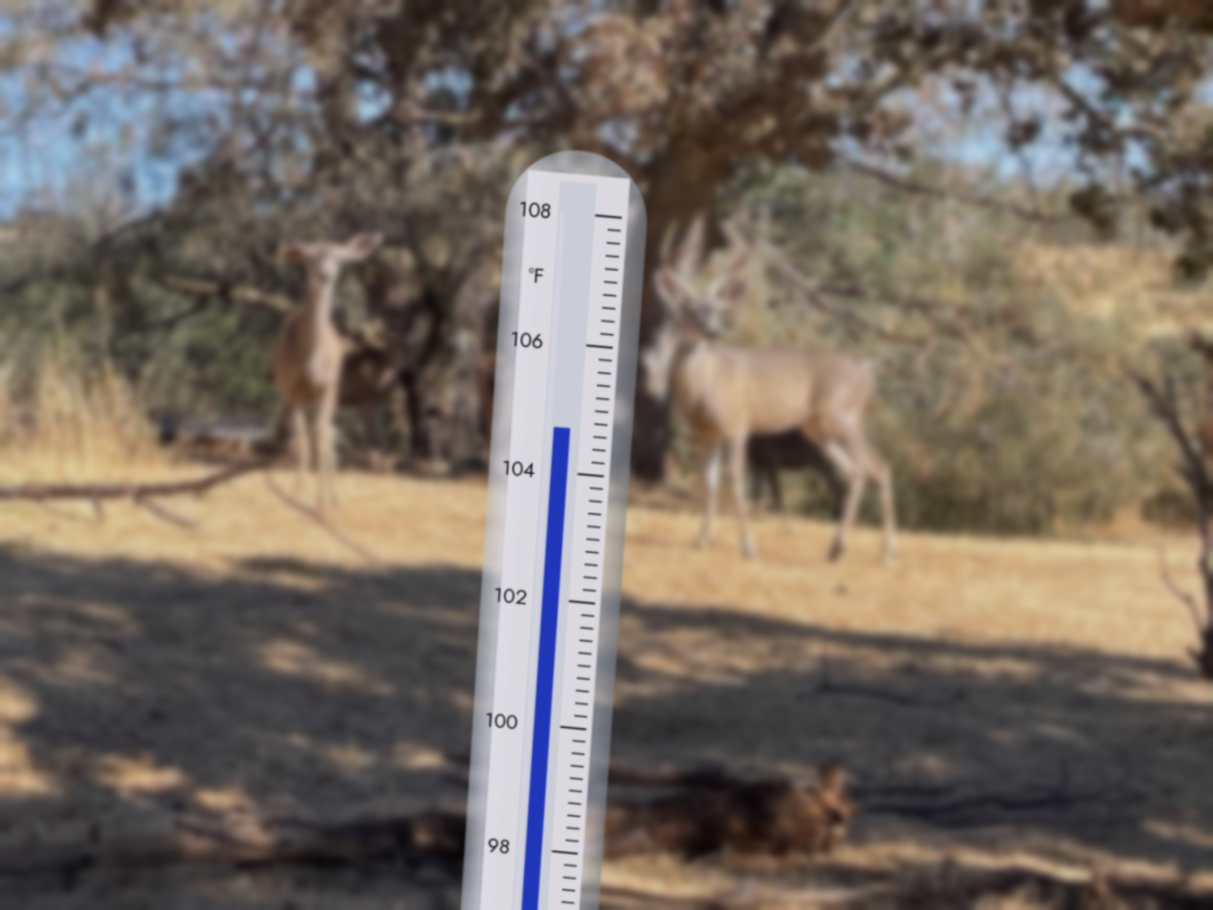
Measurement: 104.7
